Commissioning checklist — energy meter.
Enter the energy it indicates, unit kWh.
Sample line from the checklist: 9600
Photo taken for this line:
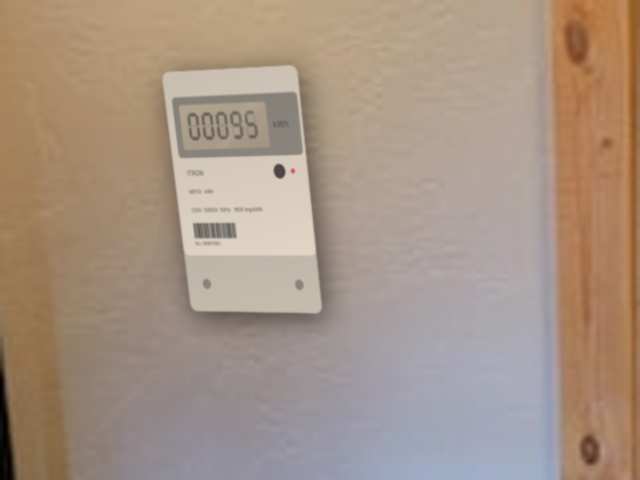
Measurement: 95
